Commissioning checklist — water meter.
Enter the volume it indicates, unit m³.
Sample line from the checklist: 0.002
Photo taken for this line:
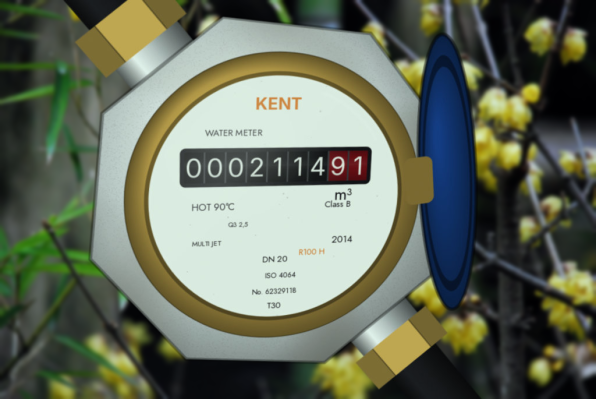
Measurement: 2114.91
